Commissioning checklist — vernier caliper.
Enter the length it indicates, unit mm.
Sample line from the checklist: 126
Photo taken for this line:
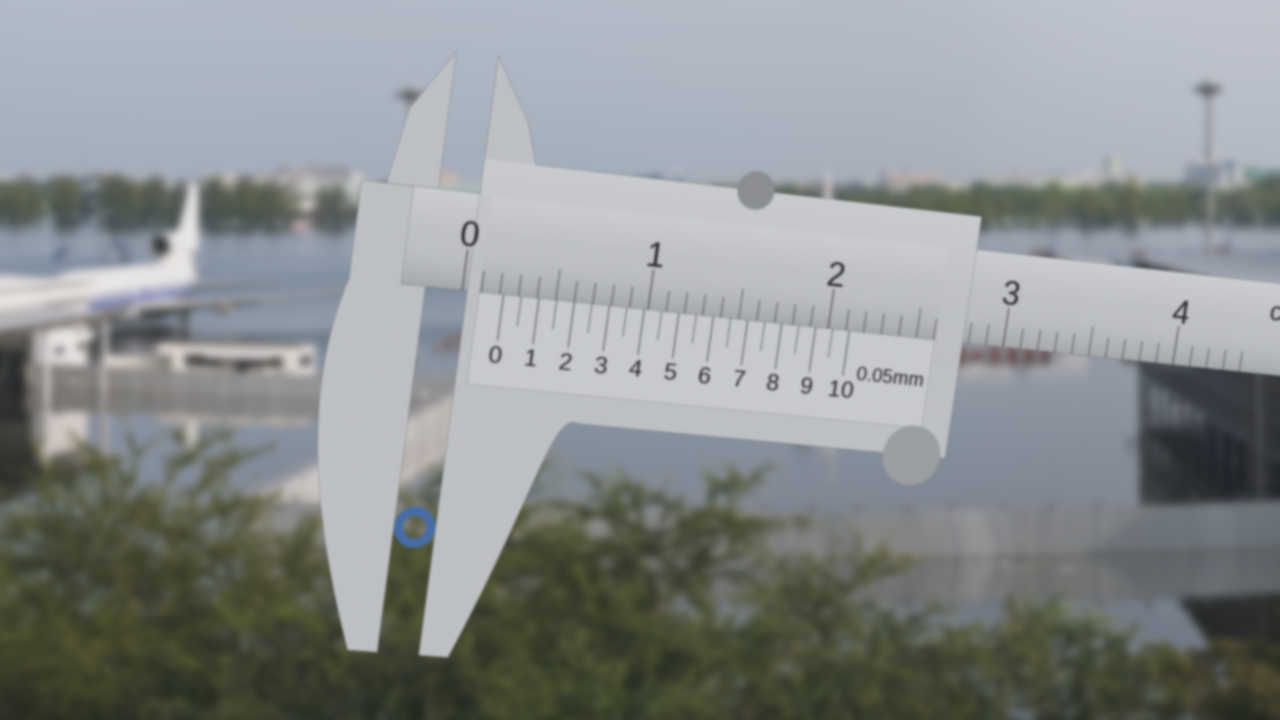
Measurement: 2.2
